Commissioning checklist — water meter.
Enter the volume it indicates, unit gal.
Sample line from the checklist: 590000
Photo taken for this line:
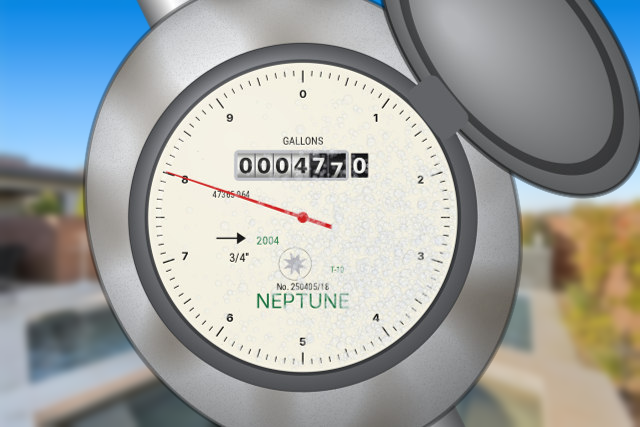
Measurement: 4768.0
